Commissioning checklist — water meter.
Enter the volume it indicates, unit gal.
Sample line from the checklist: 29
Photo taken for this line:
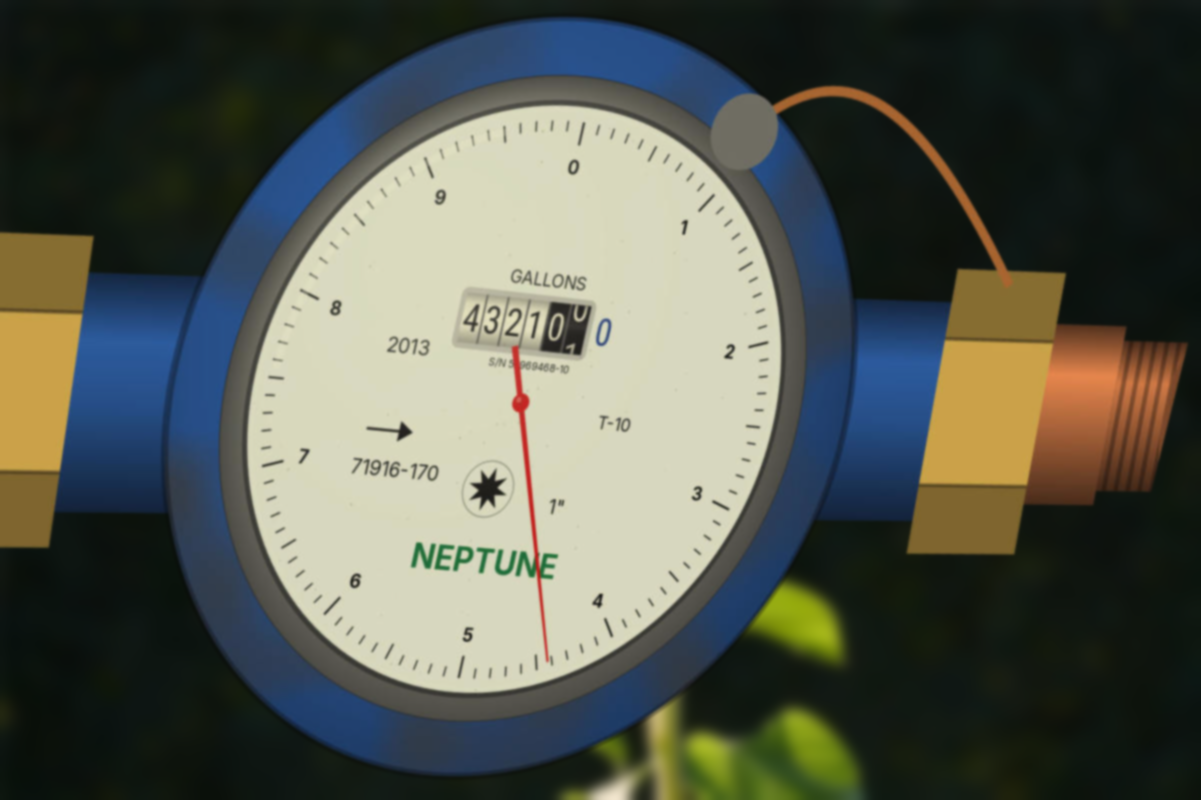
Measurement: 4321004.4
